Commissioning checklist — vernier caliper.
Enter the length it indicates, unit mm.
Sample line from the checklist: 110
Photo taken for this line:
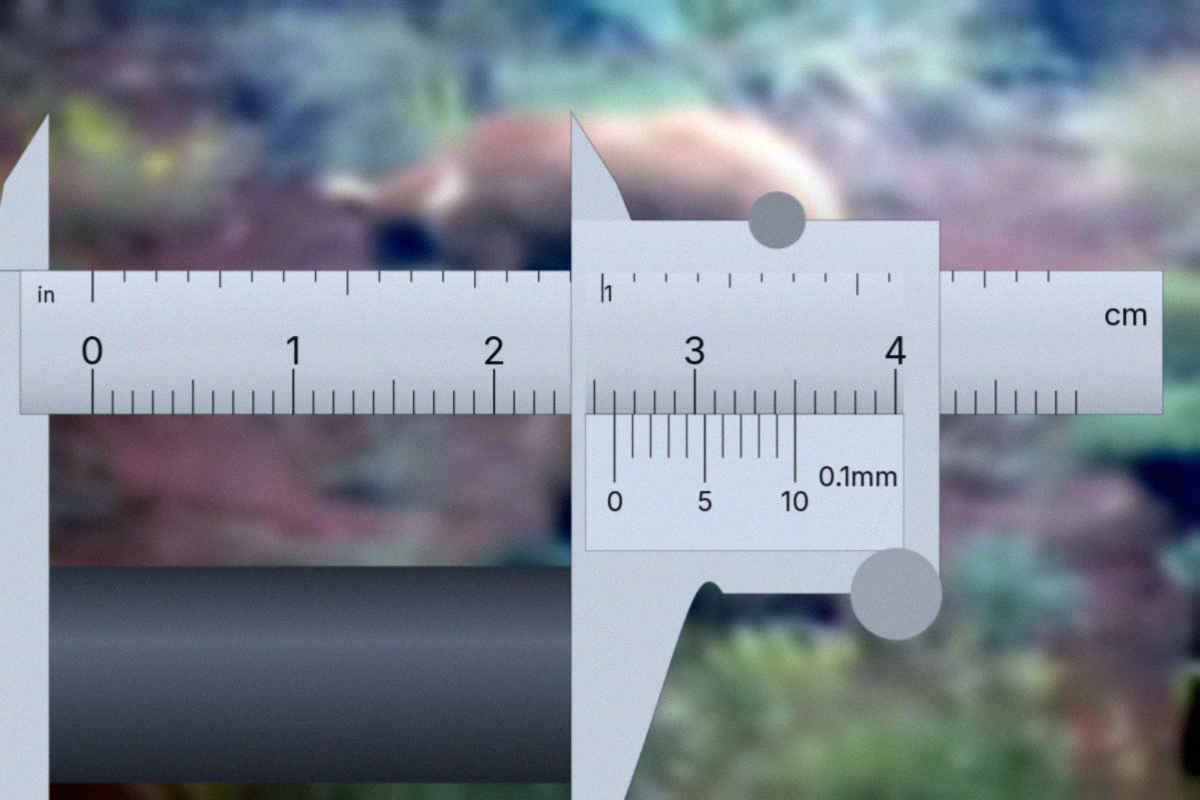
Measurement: 26.0
